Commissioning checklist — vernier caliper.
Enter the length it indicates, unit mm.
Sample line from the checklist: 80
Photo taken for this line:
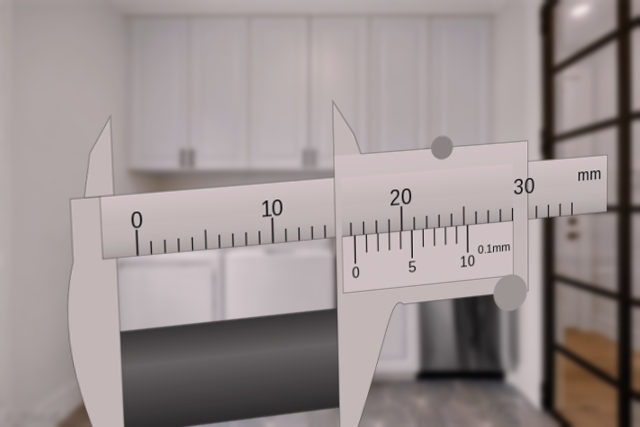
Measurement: 16.3
